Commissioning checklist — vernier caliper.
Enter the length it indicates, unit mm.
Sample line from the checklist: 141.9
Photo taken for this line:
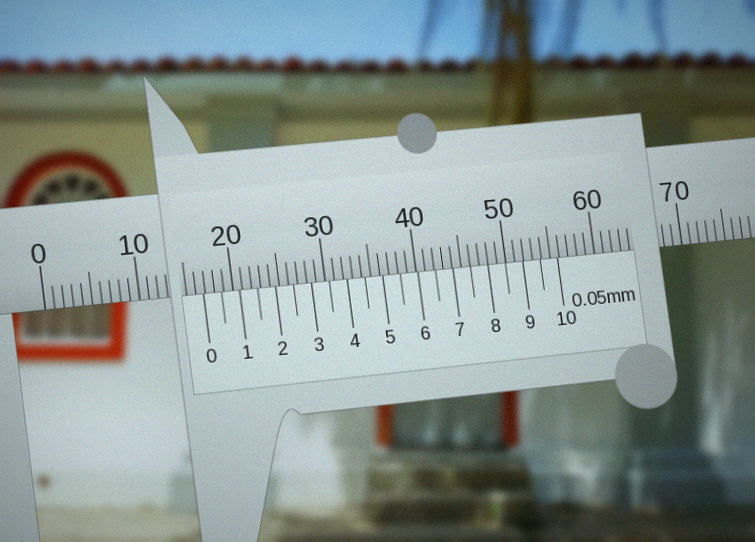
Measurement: 16.8
